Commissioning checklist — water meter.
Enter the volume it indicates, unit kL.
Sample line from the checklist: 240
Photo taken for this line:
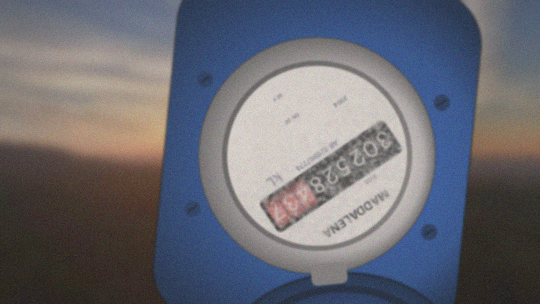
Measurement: 302528.437
